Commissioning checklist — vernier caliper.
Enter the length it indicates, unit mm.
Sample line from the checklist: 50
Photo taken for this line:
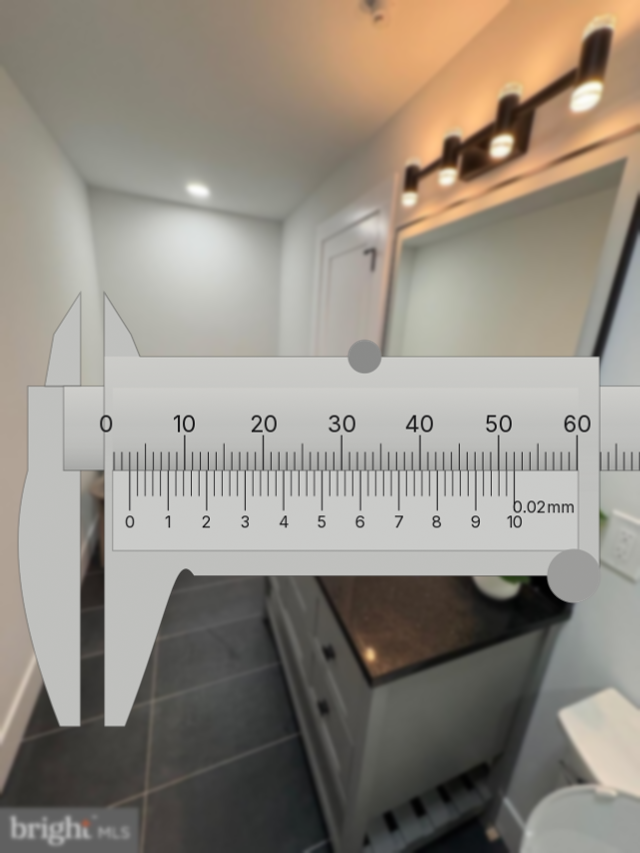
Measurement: 3.0
